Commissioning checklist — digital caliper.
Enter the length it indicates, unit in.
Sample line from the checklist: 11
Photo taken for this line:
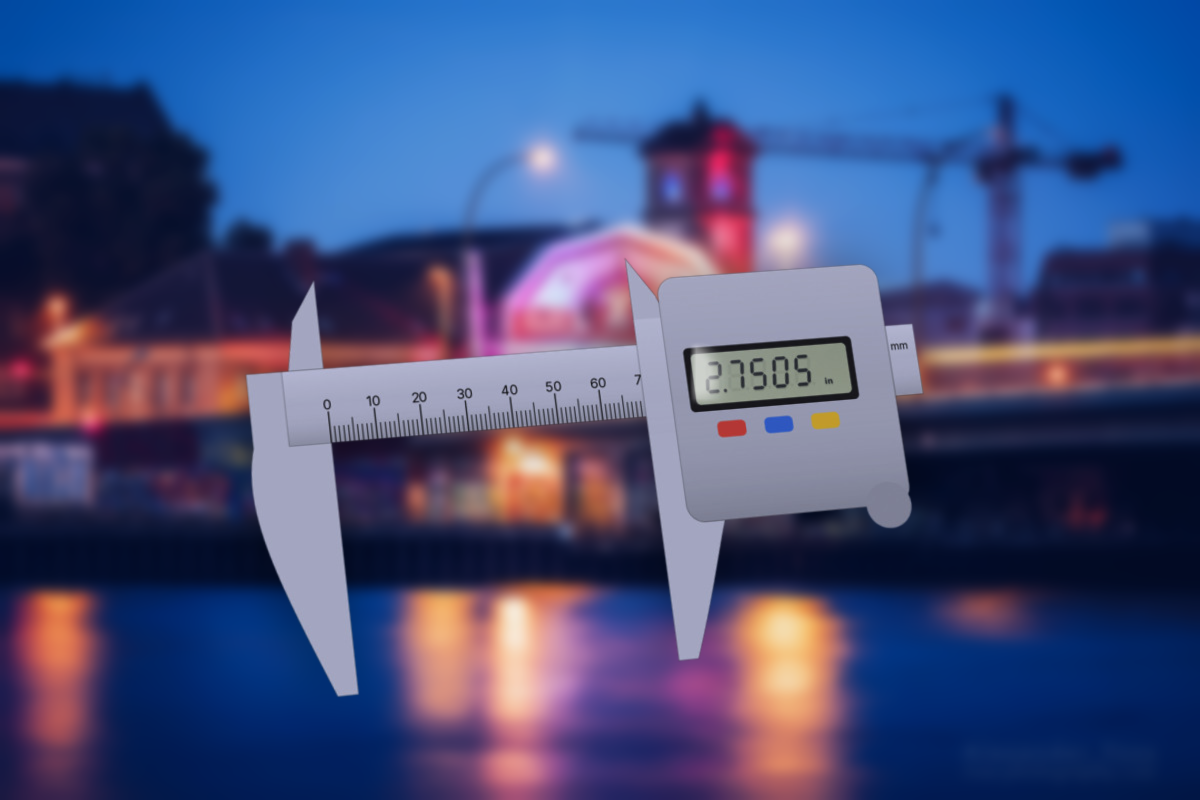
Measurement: 2.7505
